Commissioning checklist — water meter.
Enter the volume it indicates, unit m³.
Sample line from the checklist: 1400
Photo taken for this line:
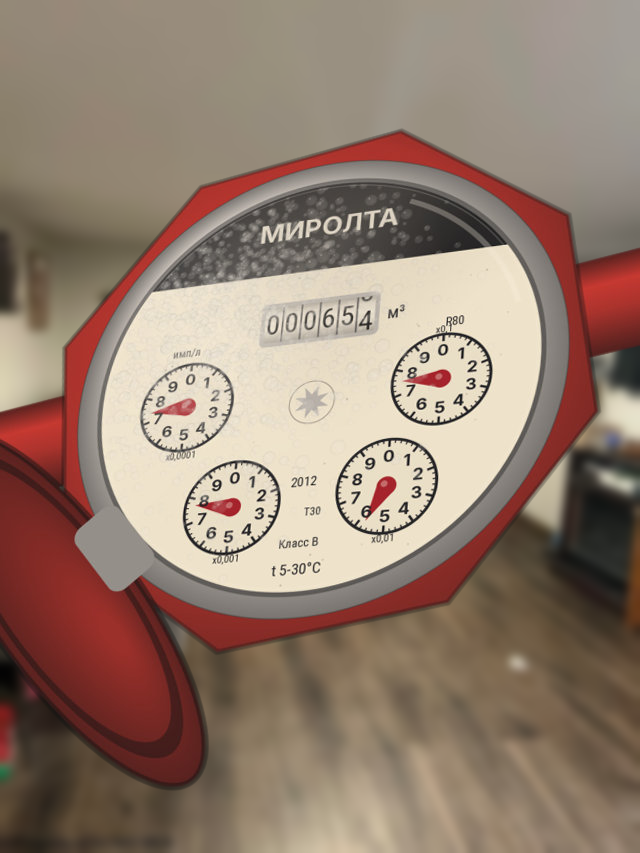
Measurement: 653.7577
